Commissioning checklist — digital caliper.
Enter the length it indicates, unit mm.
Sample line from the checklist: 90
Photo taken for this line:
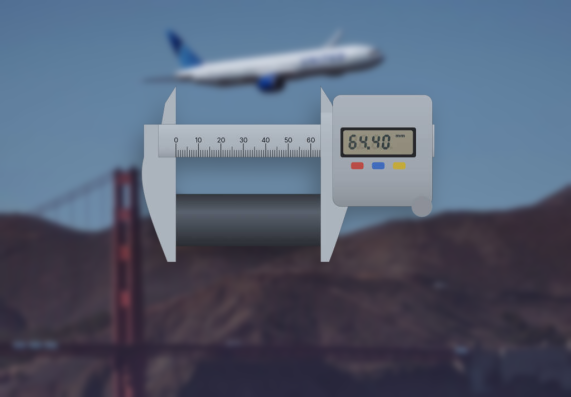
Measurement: 64.40
